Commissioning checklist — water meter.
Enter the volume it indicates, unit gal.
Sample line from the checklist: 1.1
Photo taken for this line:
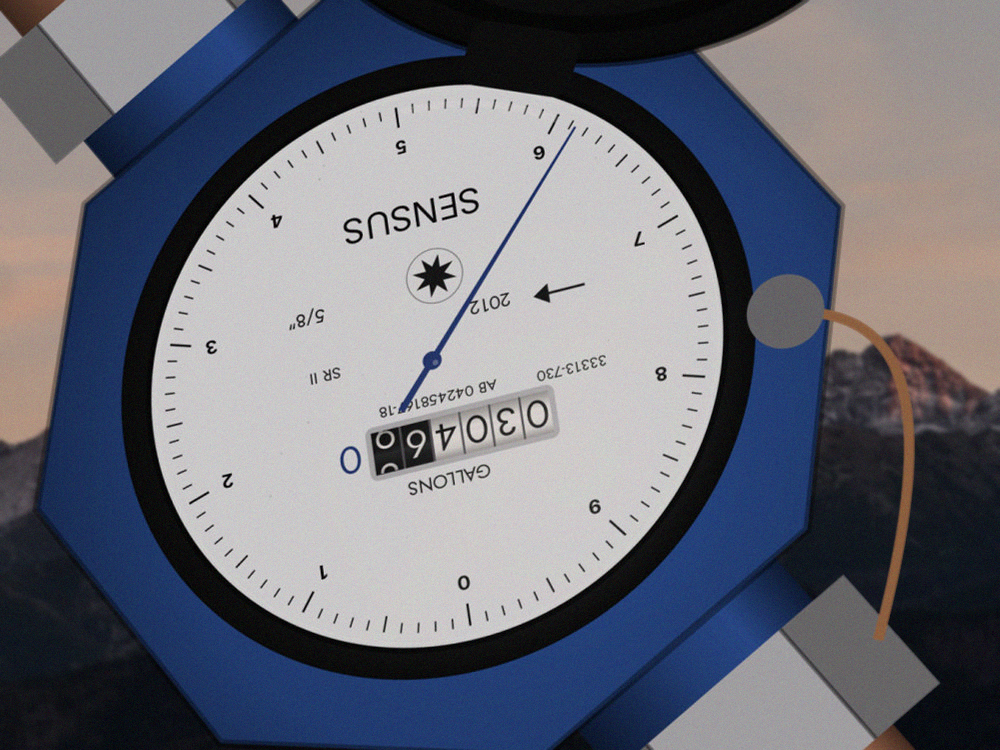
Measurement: 304686.1
